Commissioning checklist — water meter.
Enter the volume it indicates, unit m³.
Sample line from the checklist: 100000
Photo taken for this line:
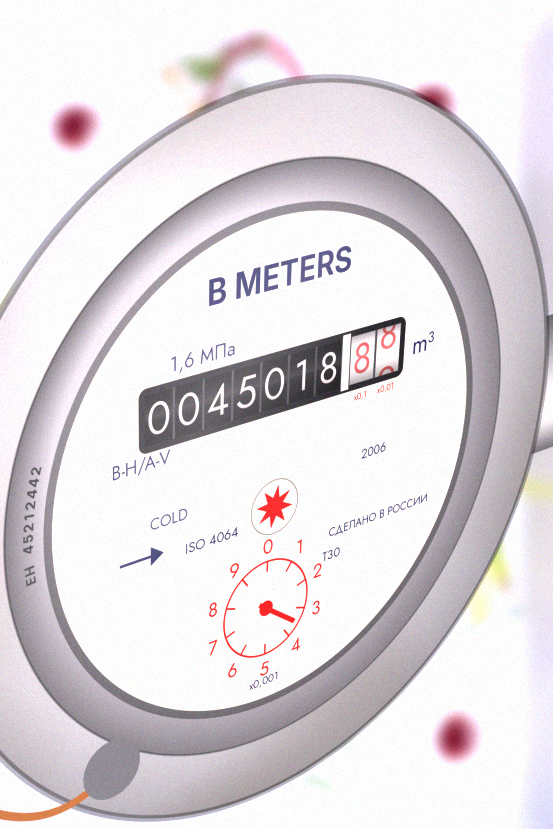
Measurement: 45018.883
